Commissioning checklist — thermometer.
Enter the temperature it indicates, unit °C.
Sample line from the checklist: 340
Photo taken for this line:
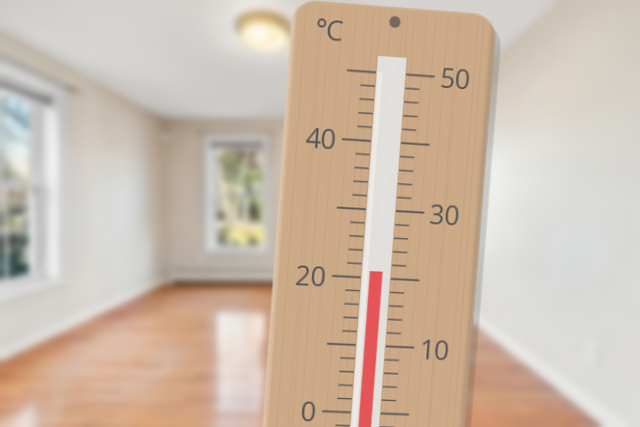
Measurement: 21
